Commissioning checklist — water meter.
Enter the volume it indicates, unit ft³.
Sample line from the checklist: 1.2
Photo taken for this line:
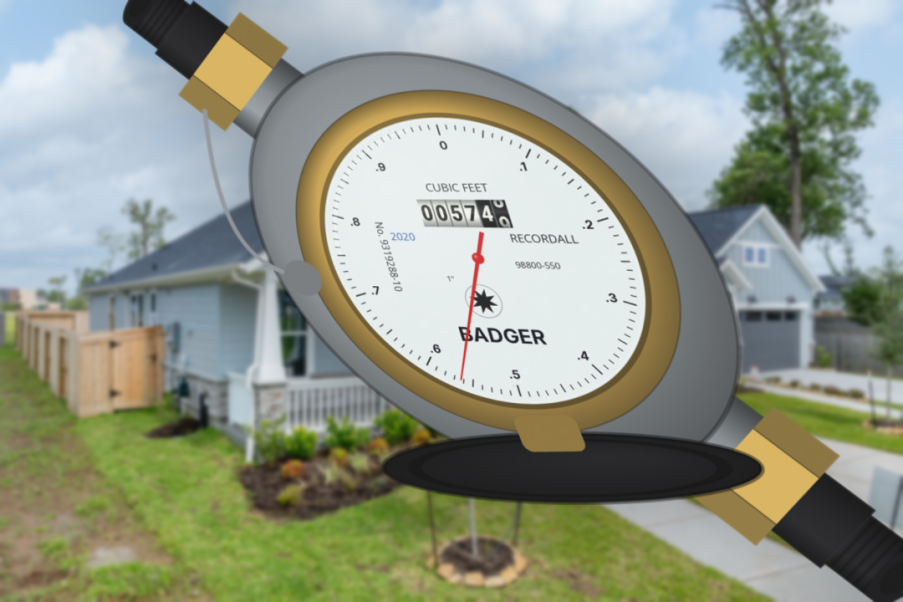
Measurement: 5748.56
